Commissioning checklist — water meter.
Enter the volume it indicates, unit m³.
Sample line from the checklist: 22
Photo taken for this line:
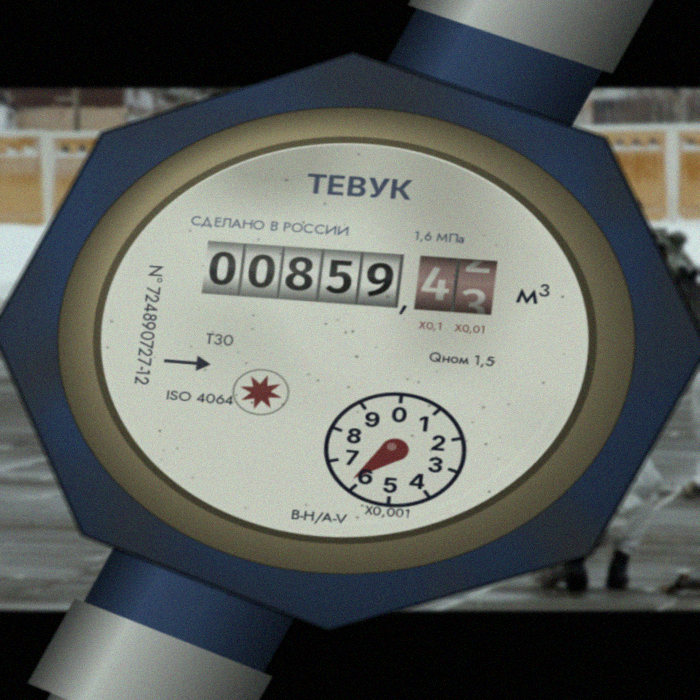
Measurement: 859.426
